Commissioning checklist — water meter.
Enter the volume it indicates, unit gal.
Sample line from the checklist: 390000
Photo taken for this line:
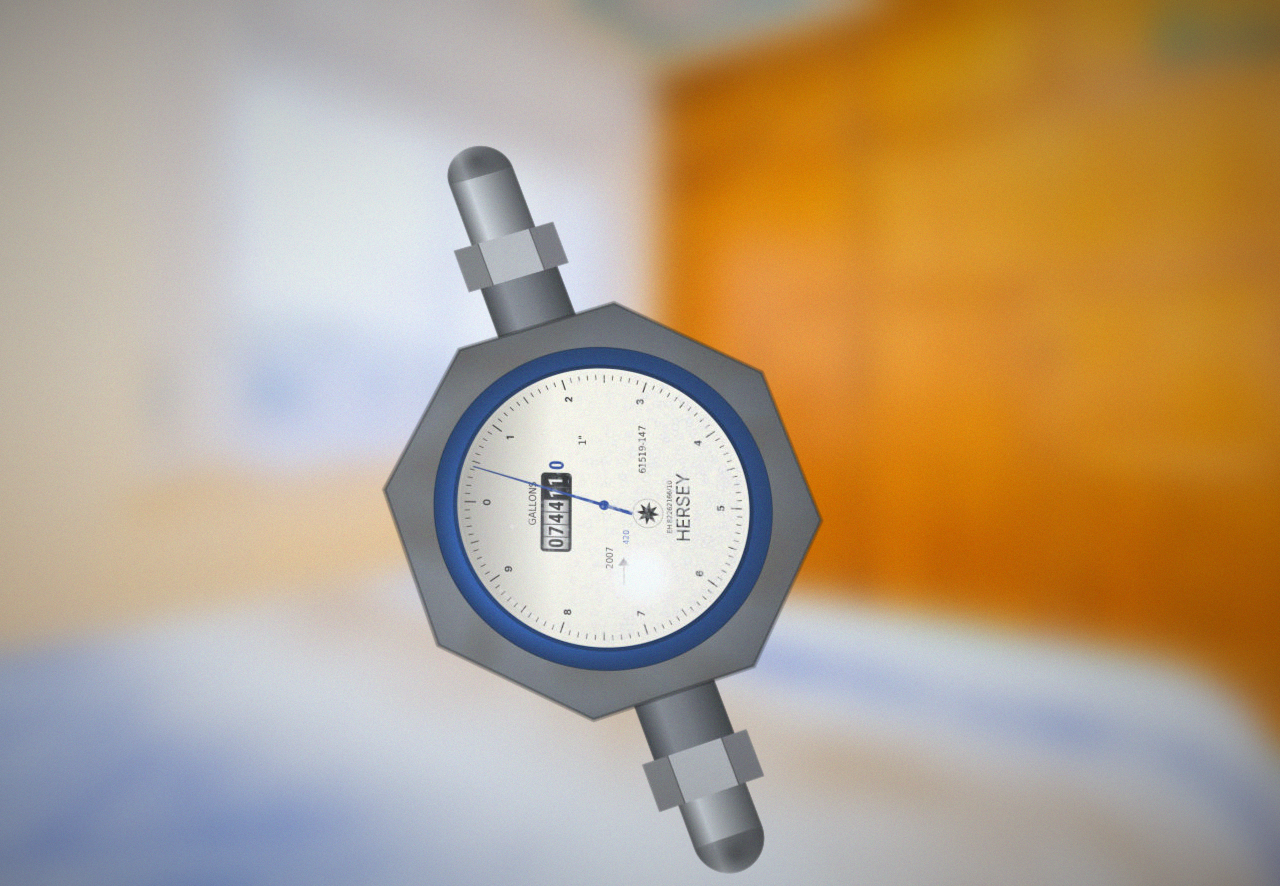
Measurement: 744110.4
